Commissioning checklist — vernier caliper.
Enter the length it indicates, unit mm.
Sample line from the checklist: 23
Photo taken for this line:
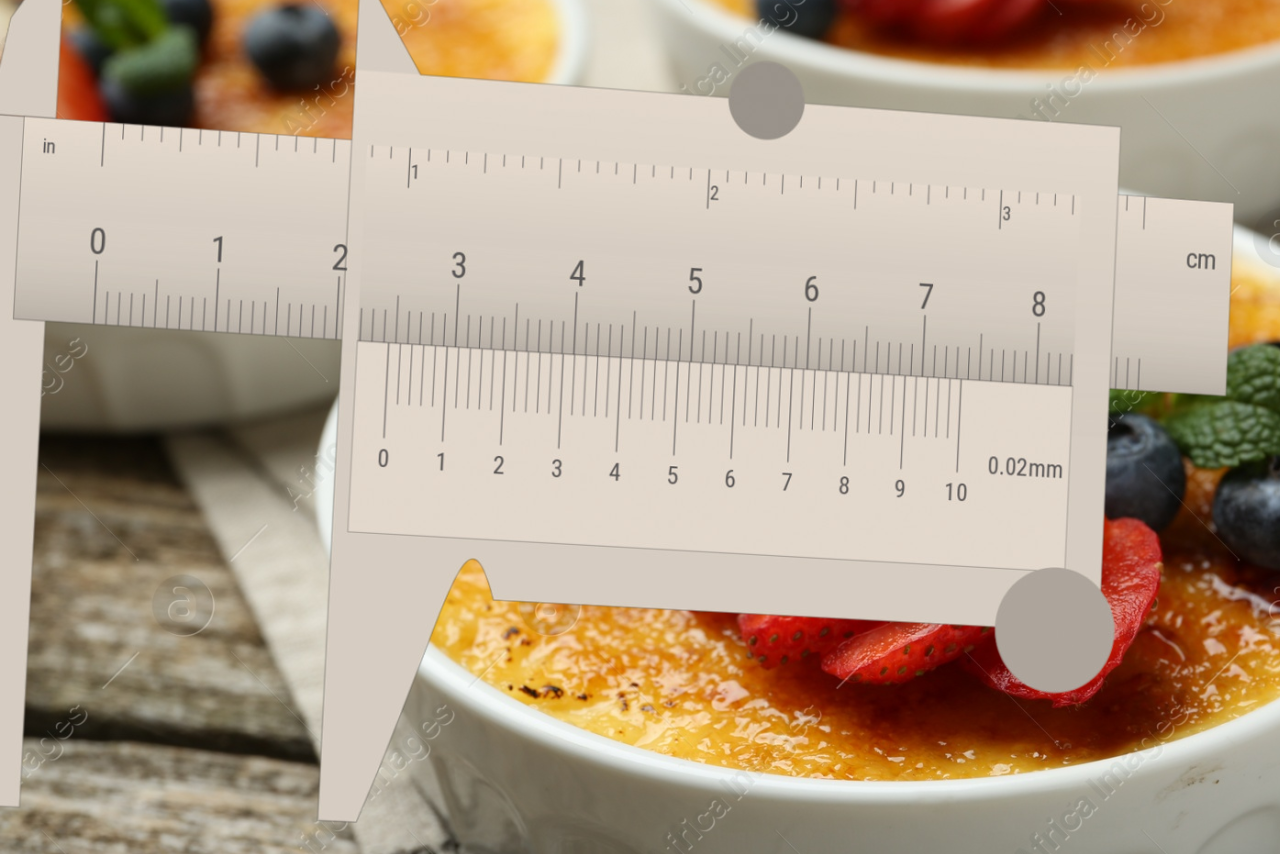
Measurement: 24.4
